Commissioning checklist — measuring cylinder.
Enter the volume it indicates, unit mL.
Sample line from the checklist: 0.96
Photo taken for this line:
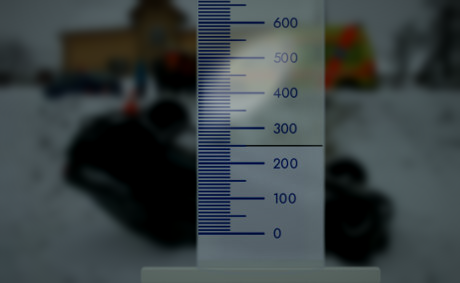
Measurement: 250
